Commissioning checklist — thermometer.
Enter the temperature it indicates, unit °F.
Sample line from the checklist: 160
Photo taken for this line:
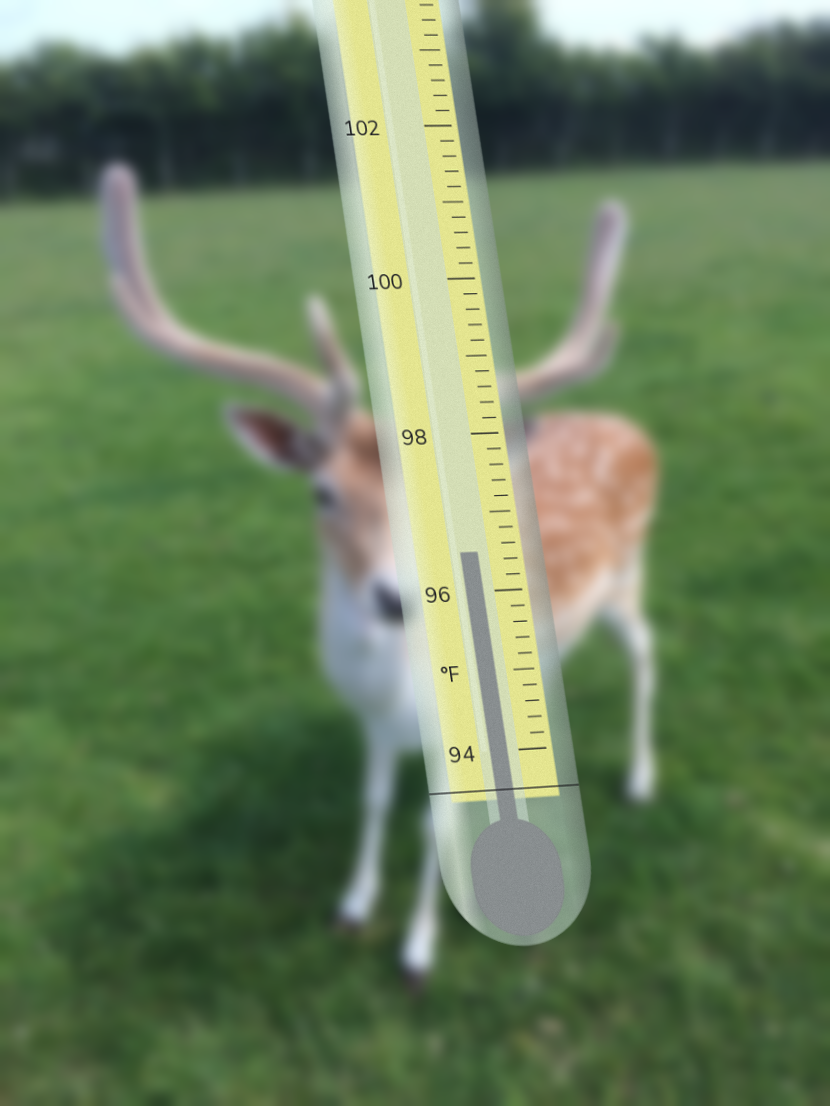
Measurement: 96.5
